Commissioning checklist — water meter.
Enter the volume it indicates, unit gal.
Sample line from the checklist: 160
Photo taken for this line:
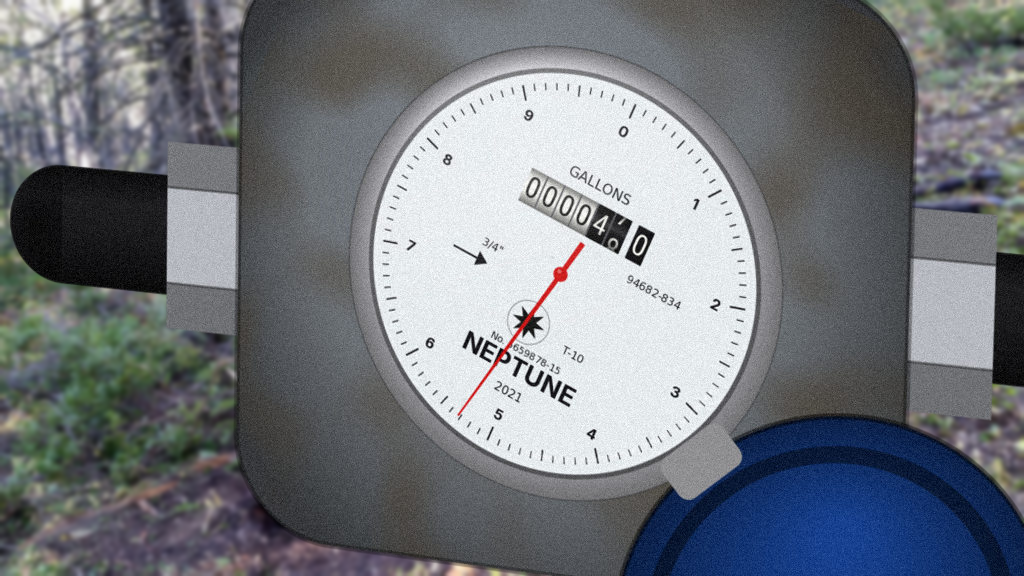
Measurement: 475.3
